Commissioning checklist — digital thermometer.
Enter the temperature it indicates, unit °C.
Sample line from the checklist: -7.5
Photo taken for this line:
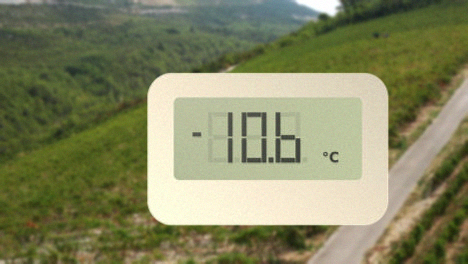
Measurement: -10.6
